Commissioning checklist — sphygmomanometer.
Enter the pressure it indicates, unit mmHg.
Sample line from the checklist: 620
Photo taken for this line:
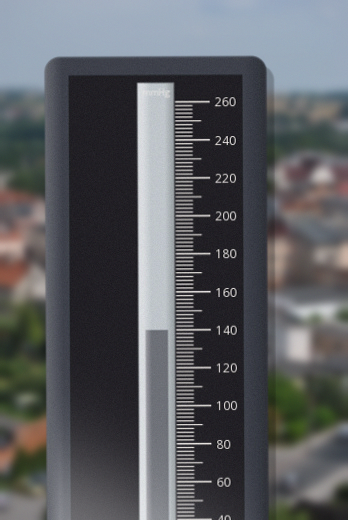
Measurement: 140
